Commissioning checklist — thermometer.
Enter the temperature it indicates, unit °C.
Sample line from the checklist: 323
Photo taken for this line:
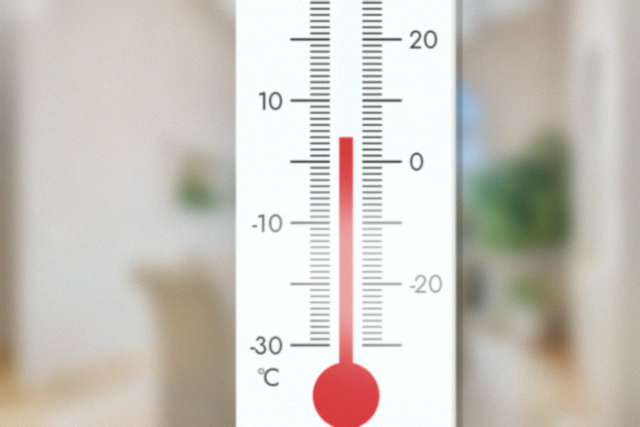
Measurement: 4
